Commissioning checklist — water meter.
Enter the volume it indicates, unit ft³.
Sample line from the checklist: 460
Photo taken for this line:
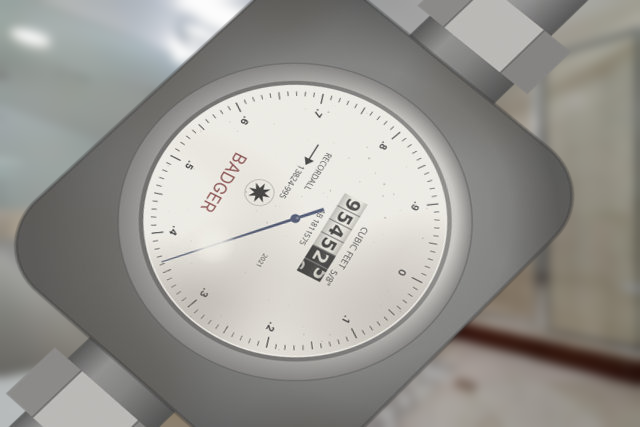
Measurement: 954525.36
